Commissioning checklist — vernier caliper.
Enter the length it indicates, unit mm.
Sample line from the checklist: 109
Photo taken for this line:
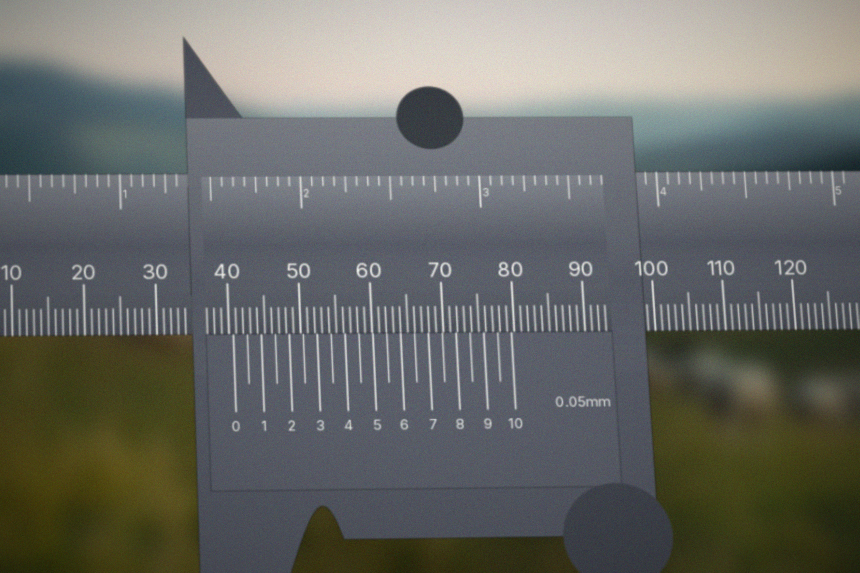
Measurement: 40.6
